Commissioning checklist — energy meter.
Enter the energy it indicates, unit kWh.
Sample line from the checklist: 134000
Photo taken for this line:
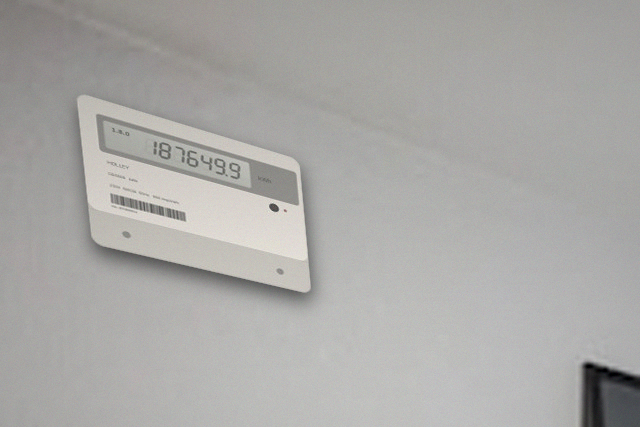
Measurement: 187649.9
